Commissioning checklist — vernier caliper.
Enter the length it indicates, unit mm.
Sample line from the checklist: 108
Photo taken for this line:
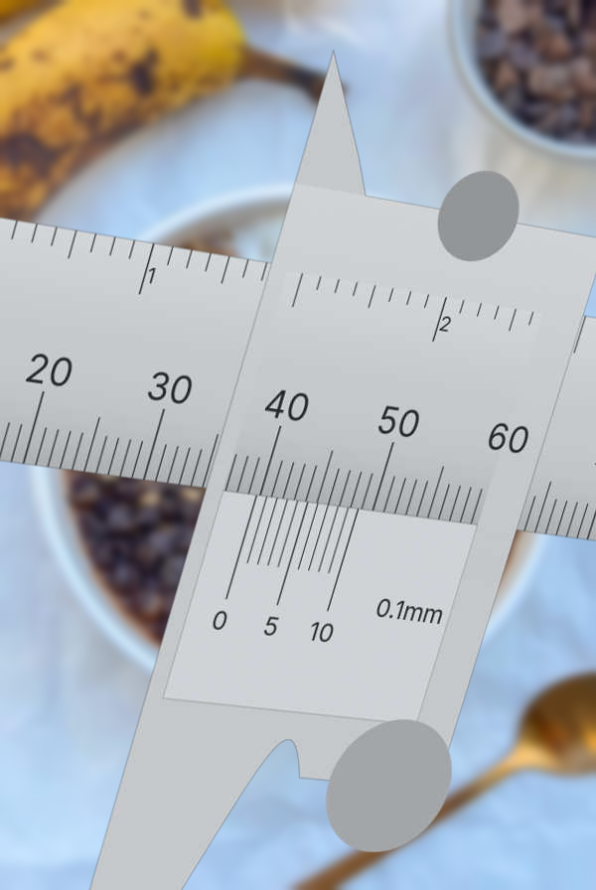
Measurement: 39.7
